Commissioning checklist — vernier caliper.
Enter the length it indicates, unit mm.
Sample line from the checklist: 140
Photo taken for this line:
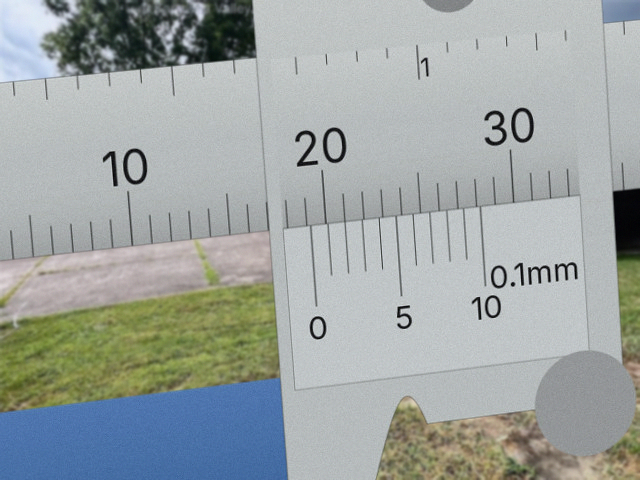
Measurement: 19.2
